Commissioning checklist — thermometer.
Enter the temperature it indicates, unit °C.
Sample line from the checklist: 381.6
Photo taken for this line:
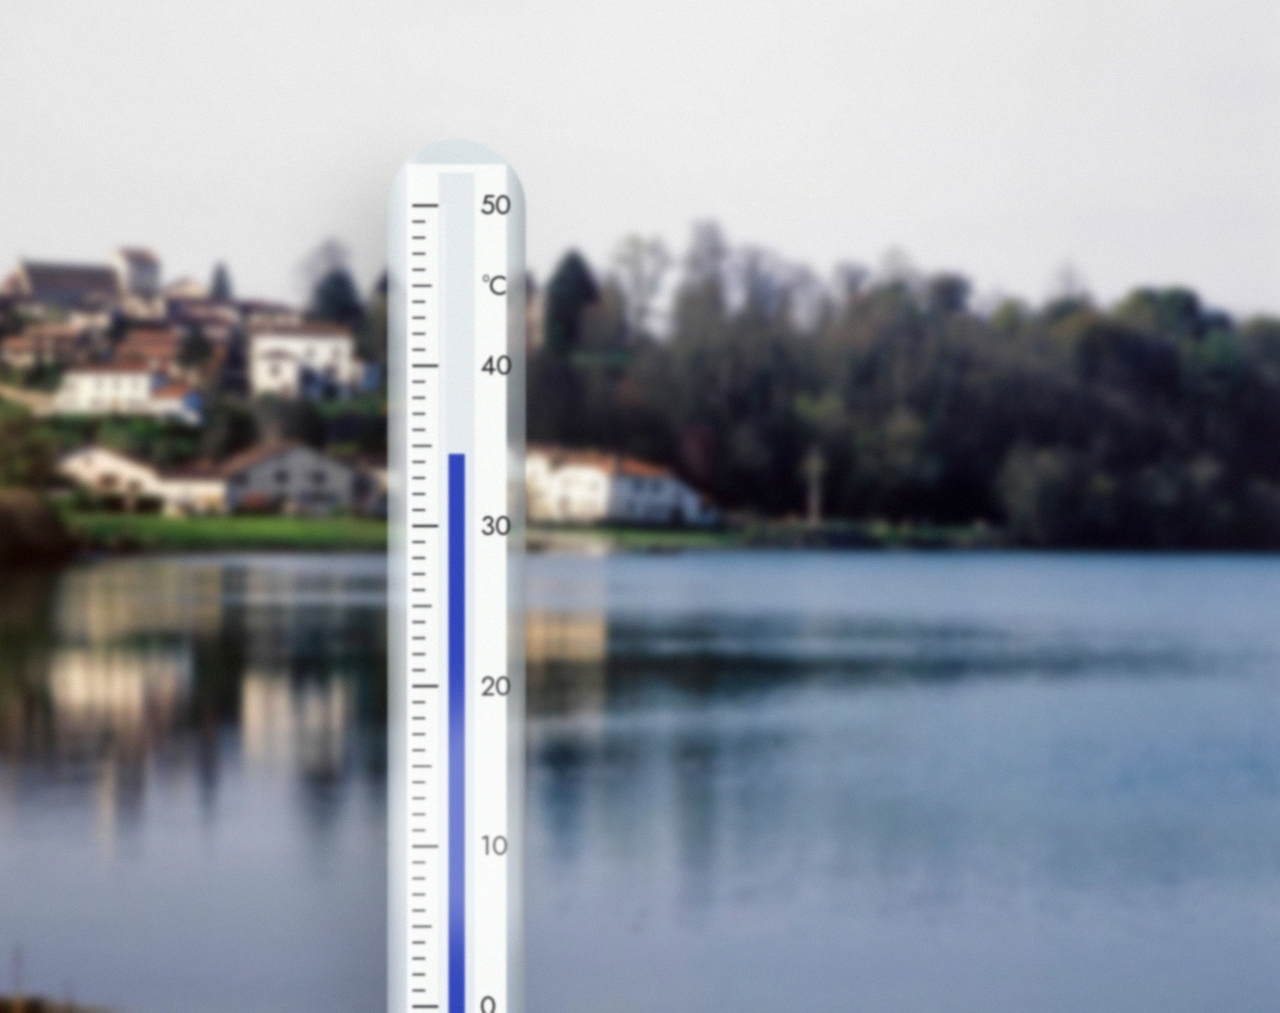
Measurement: 34.5
